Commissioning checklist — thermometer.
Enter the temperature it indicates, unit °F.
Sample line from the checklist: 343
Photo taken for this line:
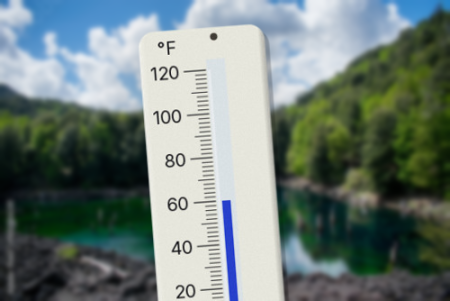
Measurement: 60
